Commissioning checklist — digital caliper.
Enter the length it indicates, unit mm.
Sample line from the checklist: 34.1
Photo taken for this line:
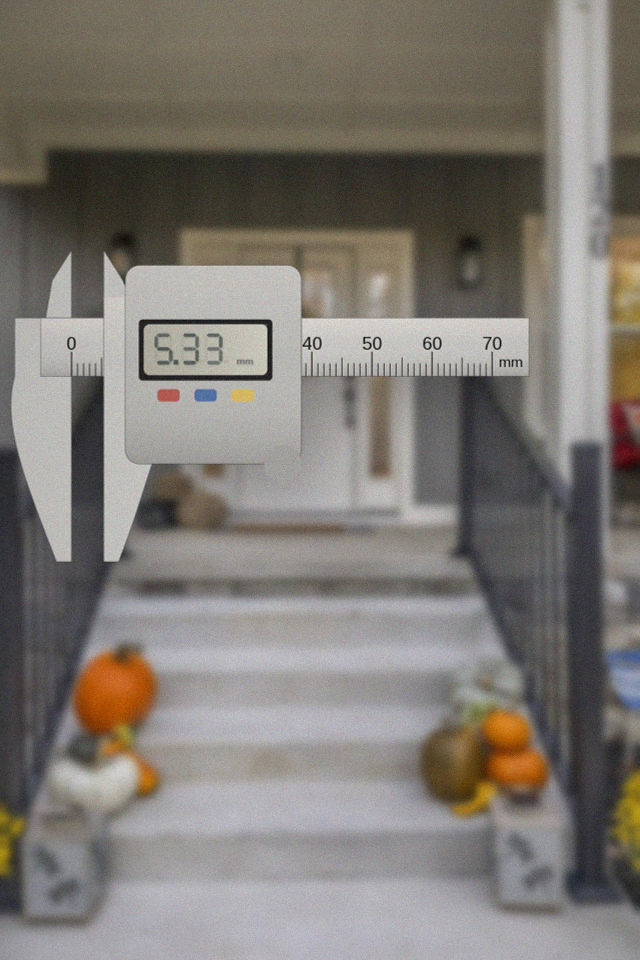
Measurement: 5.33
